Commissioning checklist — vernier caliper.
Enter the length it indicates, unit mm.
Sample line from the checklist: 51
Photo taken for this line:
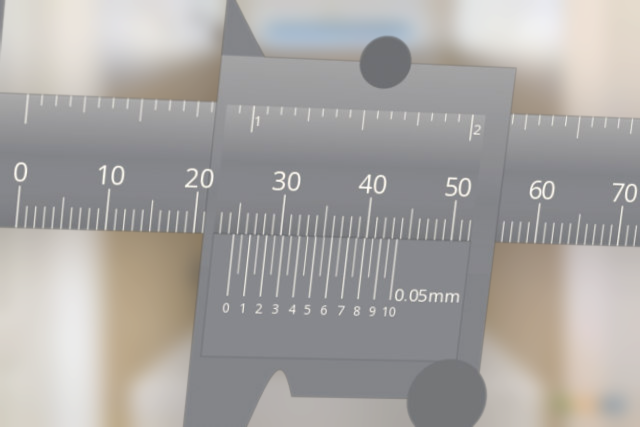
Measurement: 24.6
